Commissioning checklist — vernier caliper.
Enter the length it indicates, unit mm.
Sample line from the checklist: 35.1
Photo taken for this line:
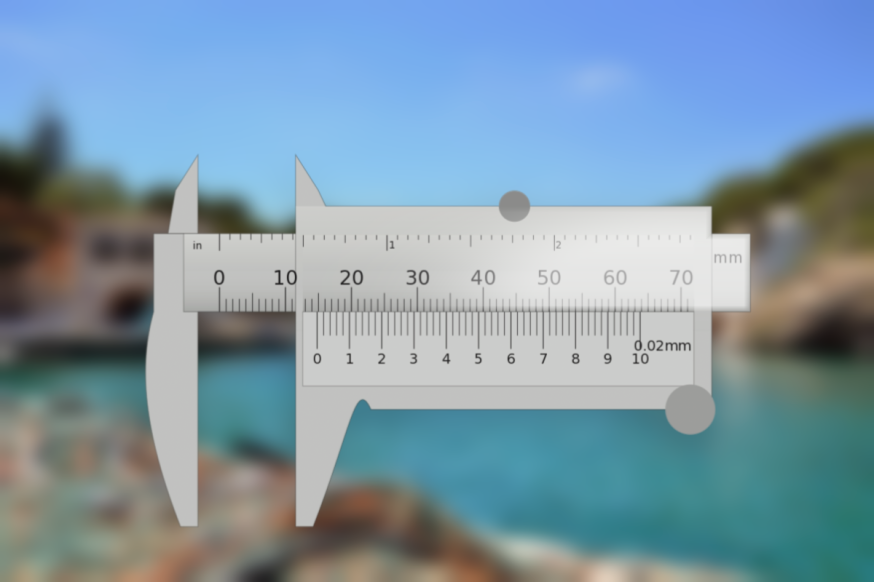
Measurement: 14.8
